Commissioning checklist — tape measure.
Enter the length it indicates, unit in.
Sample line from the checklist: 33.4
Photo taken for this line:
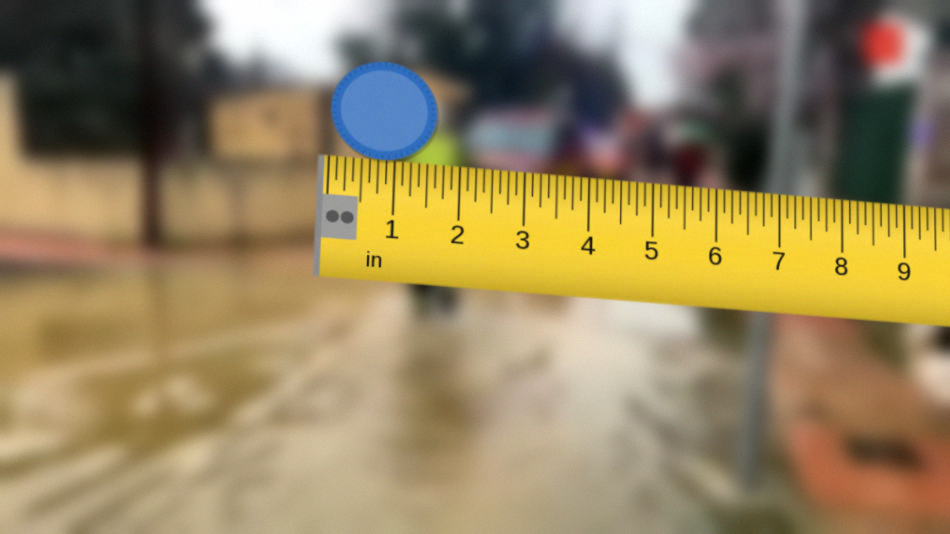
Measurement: 1.625
